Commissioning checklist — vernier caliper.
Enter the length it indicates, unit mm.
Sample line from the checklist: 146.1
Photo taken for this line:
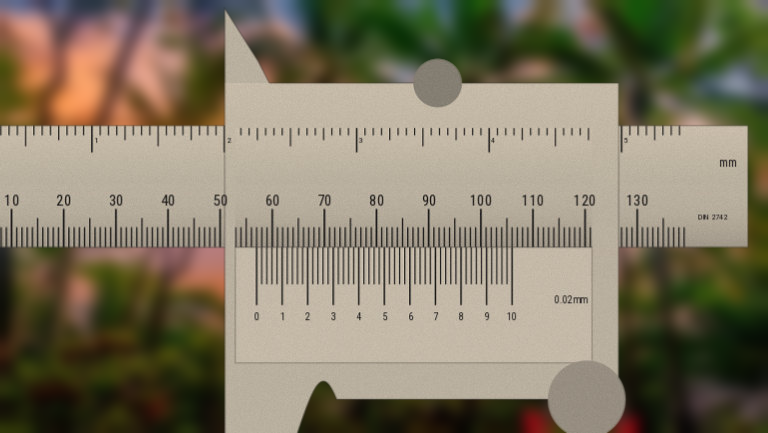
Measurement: 57.0
